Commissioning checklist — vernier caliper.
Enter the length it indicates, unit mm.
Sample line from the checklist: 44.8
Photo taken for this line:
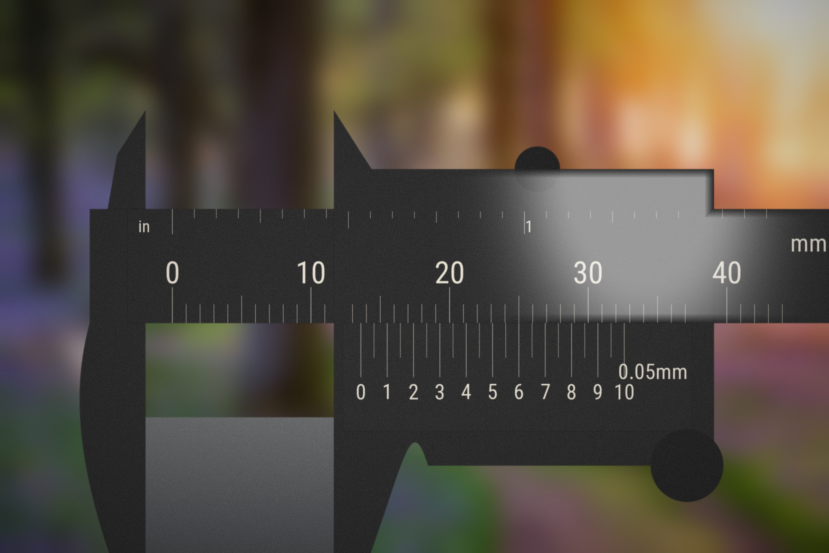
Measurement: 13.6
